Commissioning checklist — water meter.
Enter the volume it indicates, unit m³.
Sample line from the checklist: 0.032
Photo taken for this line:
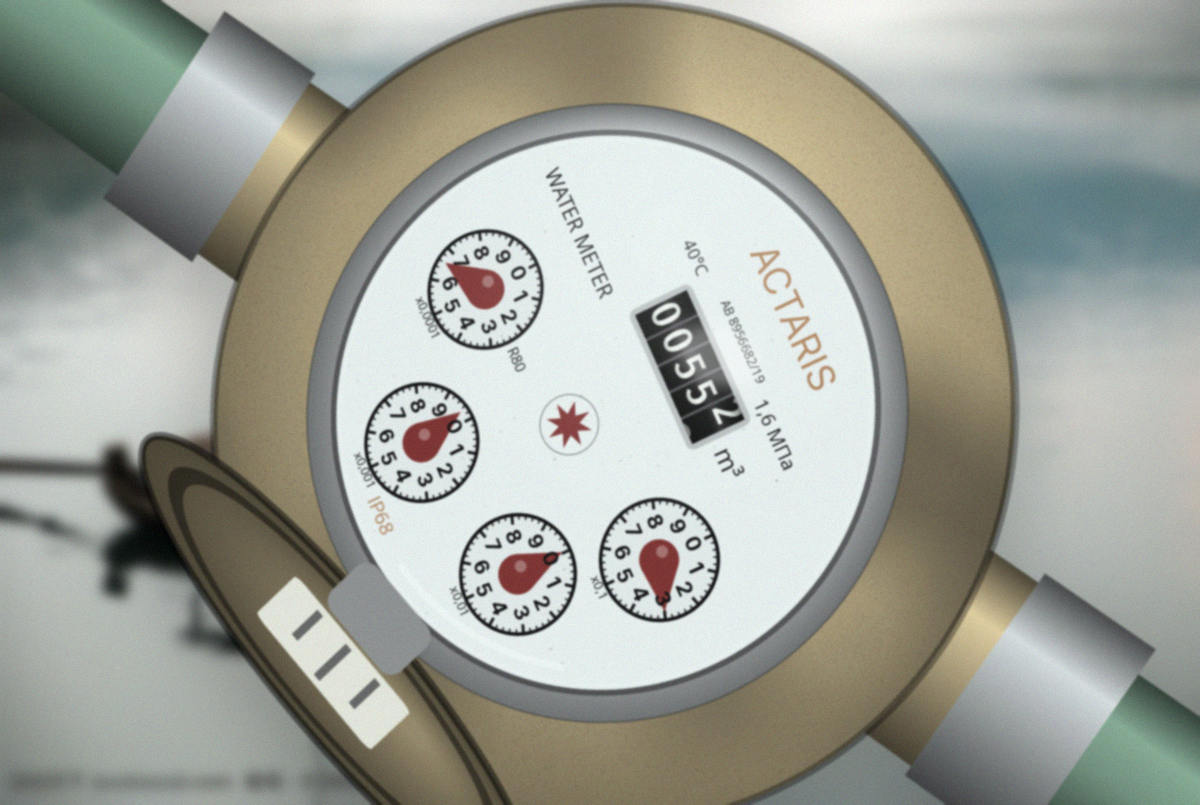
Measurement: 552.2996
